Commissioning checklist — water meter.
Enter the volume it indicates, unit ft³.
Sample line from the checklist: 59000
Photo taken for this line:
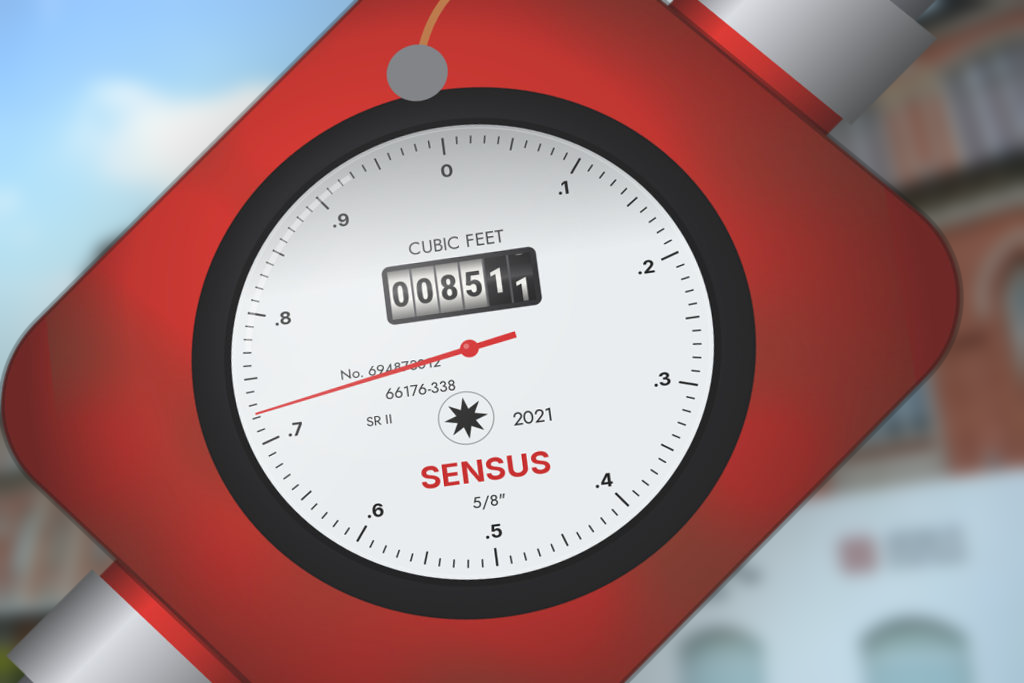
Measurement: 8510.72
